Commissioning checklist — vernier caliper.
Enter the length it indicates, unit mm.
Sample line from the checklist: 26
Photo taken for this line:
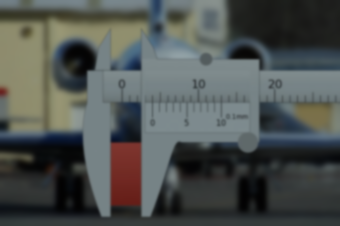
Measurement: 4.0
